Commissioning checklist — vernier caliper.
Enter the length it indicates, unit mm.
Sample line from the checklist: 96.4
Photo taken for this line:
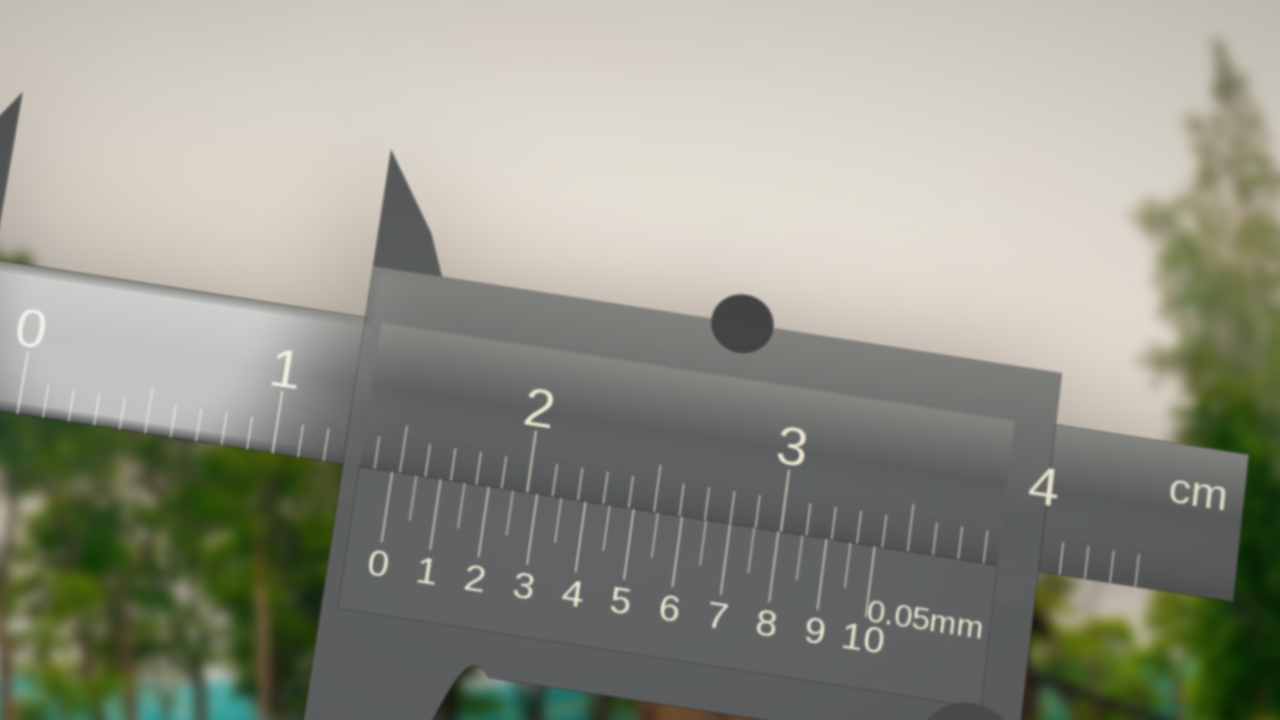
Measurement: 14.7
